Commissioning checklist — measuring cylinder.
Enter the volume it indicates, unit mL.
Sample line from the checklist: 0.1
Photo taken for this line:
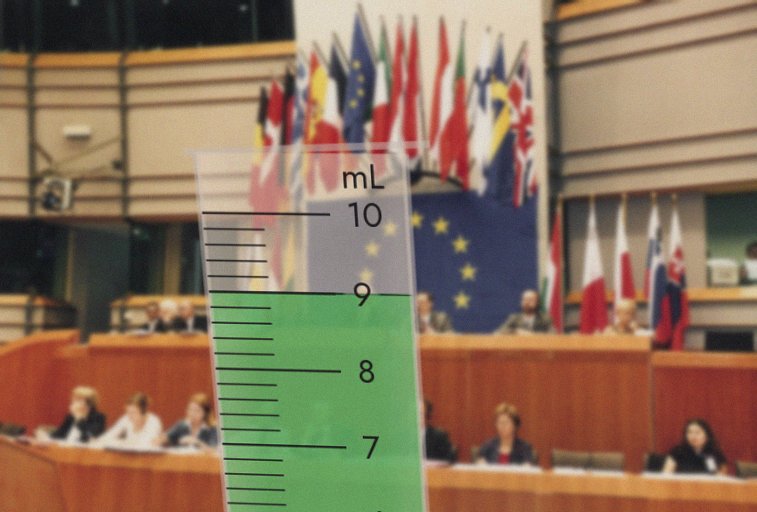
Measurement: 9
